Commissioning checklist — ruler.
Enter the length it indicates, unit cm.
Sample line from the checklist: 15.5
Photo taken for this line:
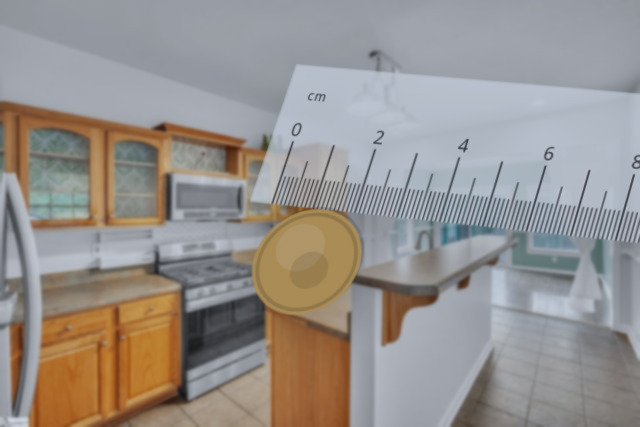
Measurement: 2.5
